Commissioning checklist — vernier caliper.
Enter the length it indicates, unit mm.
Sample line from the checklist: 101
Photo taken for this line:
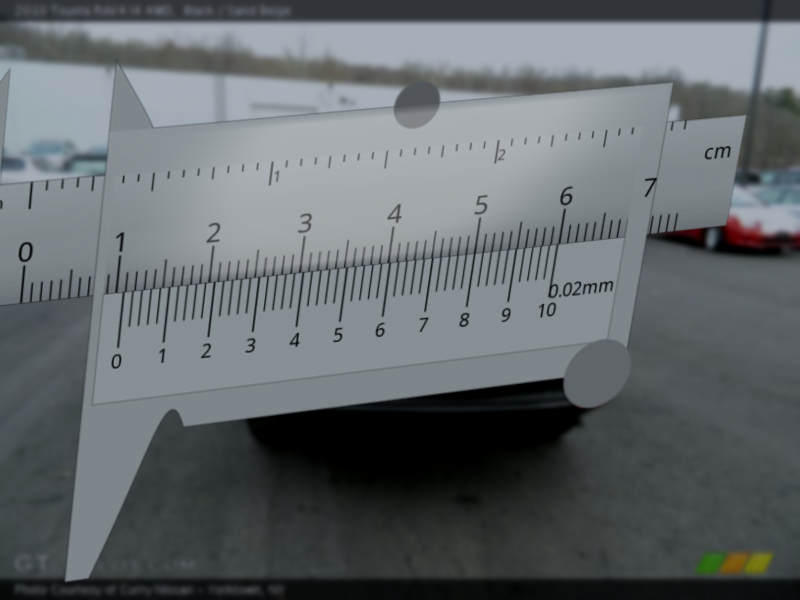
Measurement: 10.8
